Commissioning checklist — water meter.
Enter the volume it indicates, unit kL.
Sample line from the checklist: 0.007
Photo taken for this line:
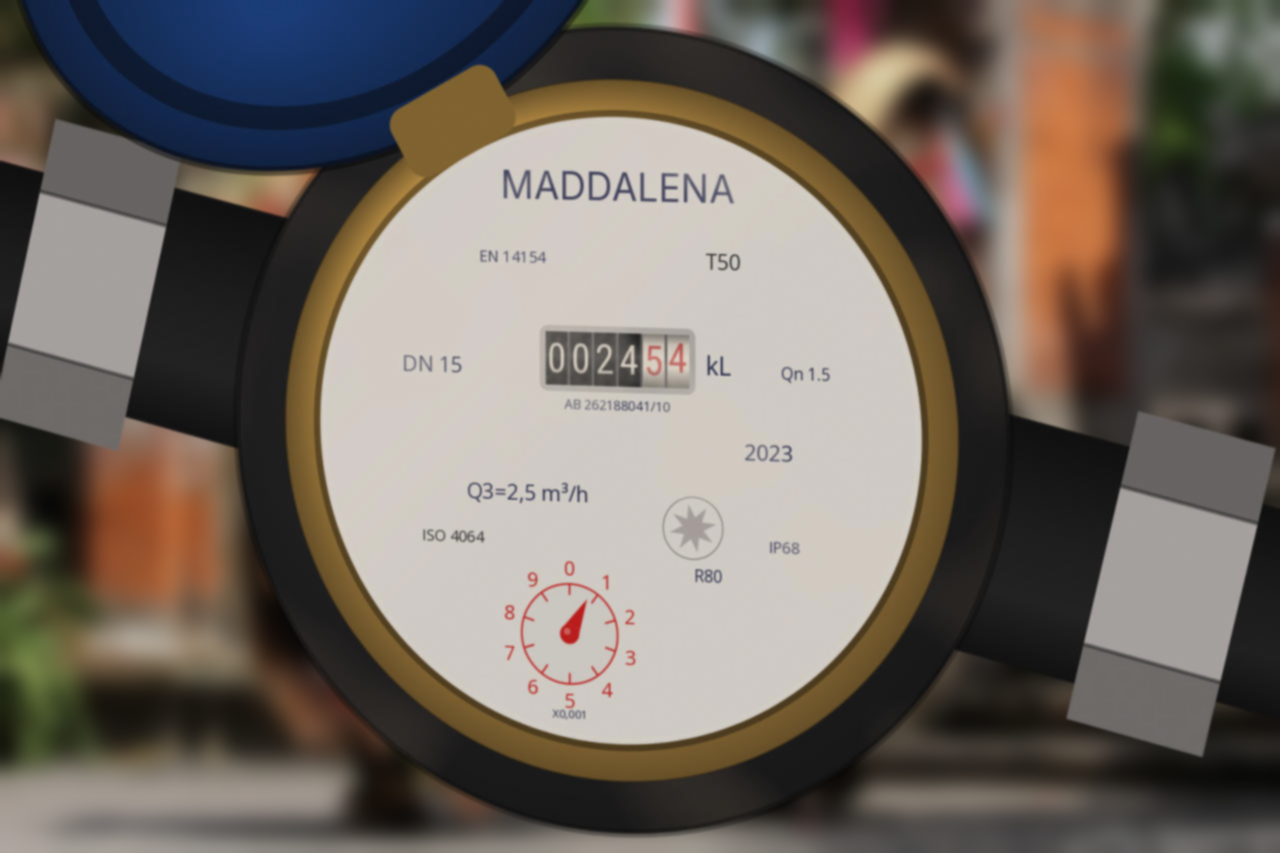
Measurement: 24.540
